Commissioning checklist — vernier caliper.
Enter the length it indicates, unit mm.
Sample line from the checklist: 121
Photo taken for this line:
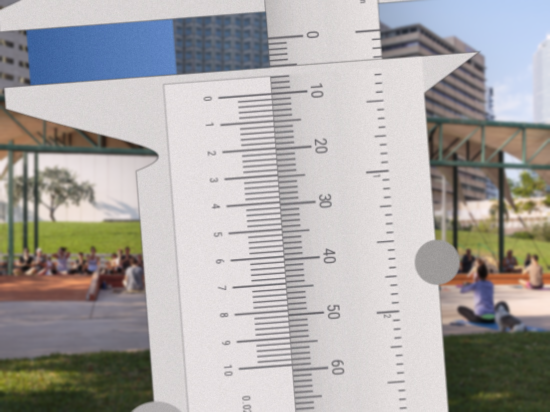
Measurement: 10.0
